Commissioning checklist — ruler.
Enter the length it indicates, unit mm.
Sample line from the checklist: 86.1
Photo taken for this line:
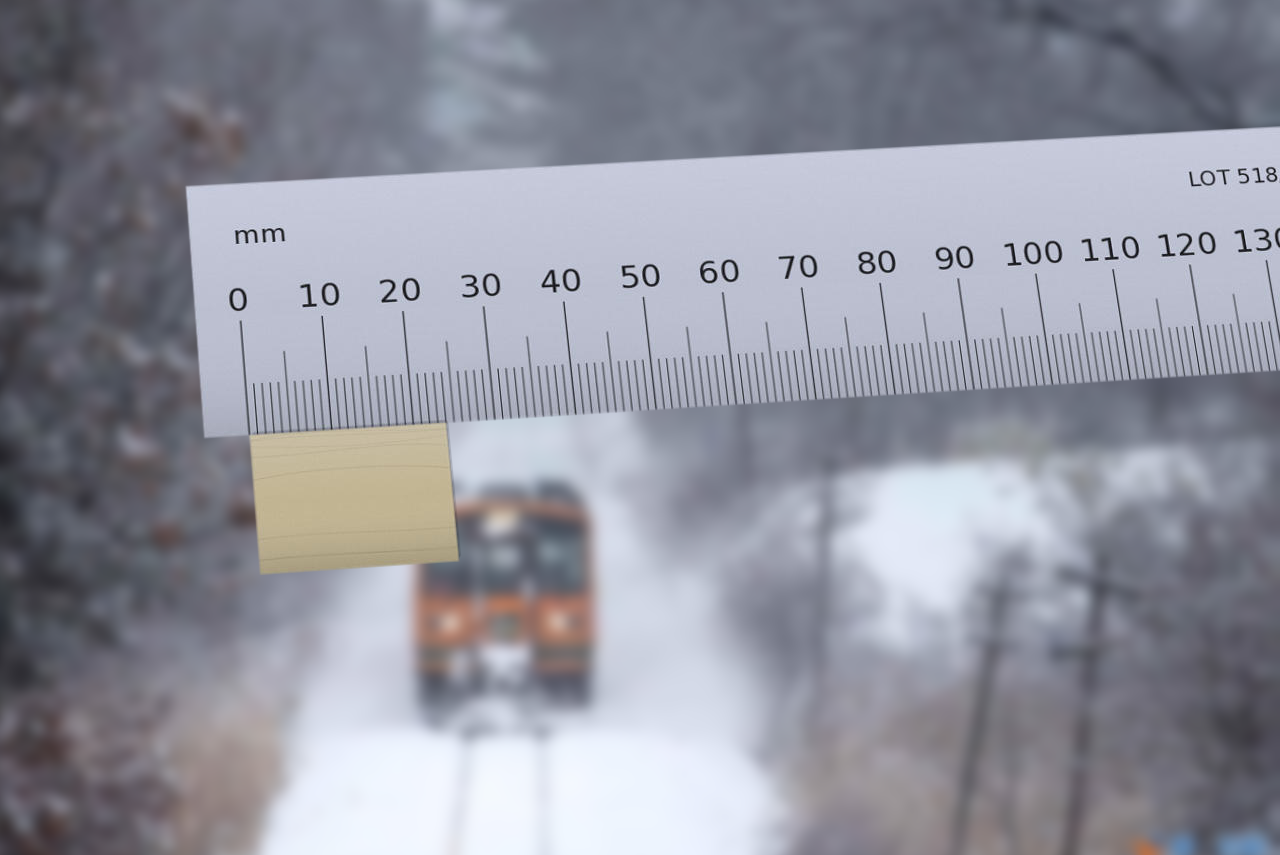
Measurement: 24
